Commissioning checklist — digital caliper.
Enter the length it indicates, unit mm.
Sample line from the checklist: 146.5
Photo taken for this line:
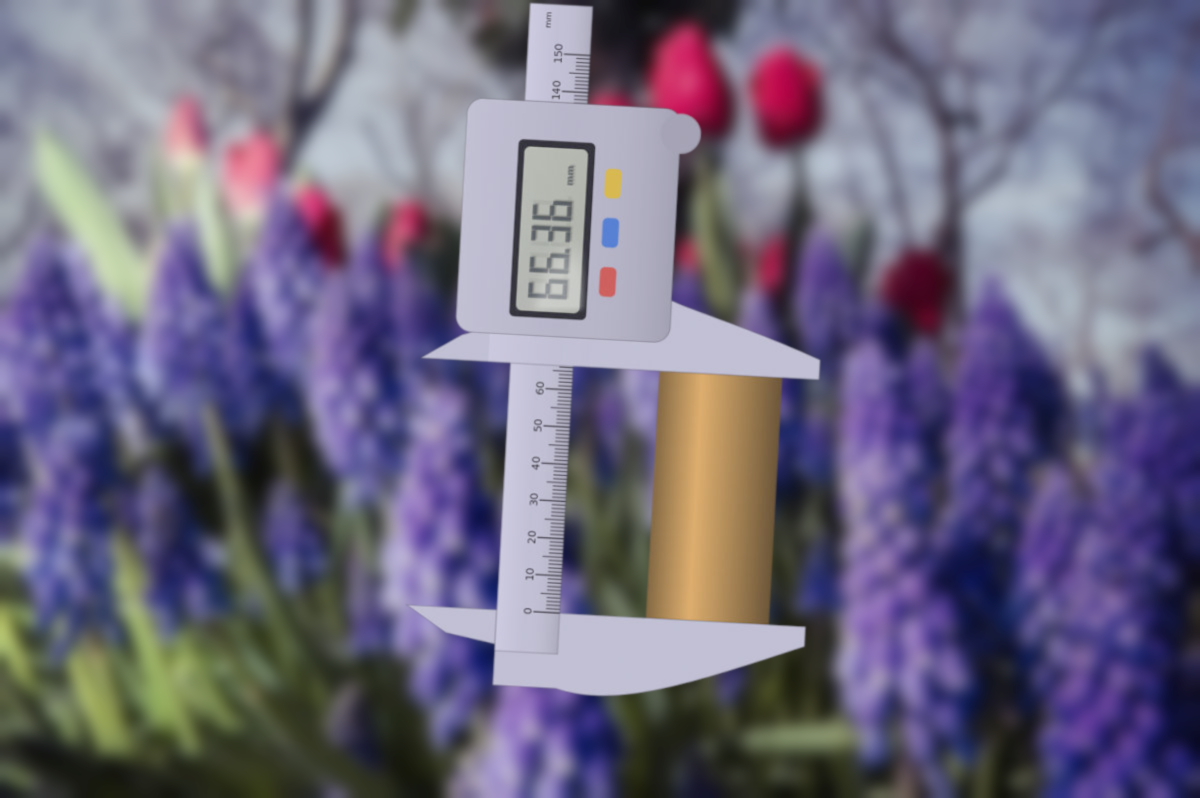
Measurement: 66.36
